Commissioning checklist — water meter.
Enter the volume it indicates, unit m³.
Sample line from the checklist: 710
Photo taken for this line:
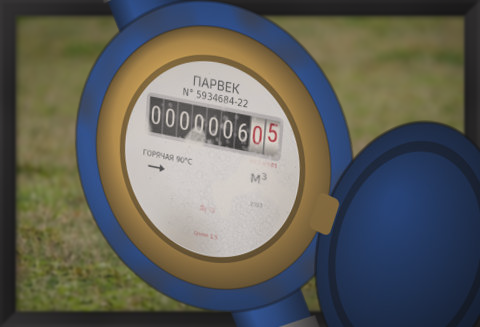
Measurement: 6.05
